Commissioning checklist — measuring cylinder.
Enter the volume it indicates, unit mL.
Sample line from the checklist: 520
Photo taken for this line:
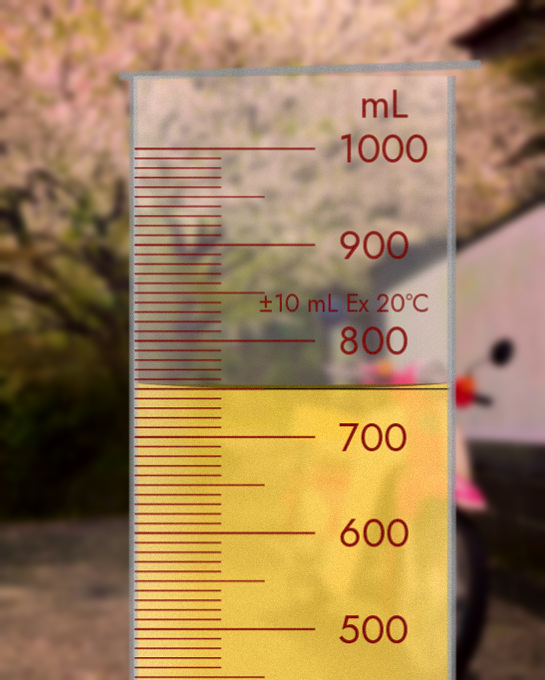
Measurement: 750
